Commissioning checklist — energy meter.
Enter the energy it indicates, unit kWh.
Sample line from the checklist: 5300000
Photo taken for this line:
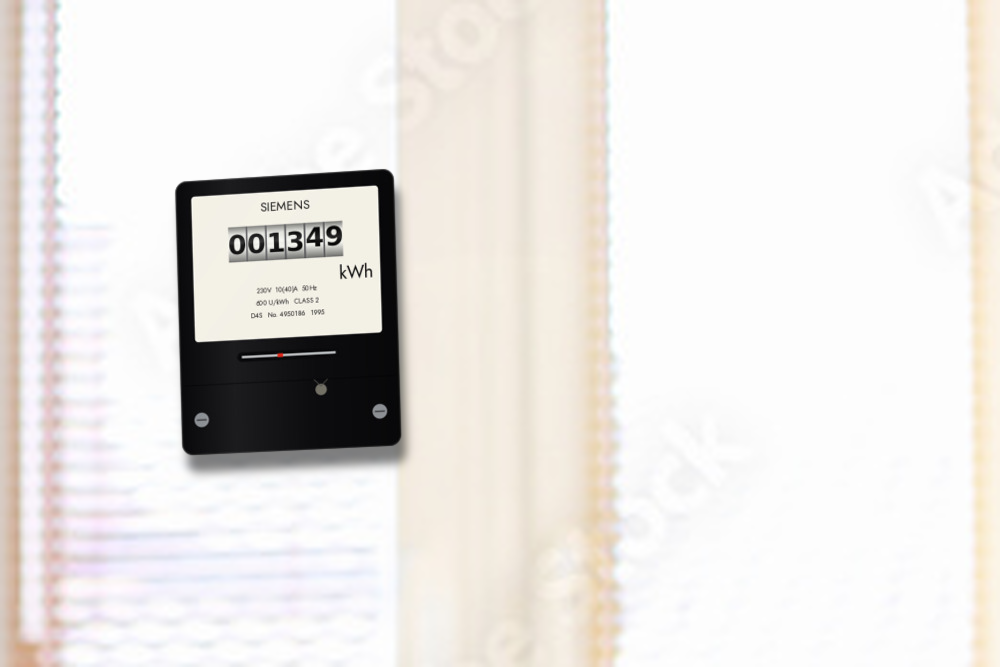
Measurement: 1349
